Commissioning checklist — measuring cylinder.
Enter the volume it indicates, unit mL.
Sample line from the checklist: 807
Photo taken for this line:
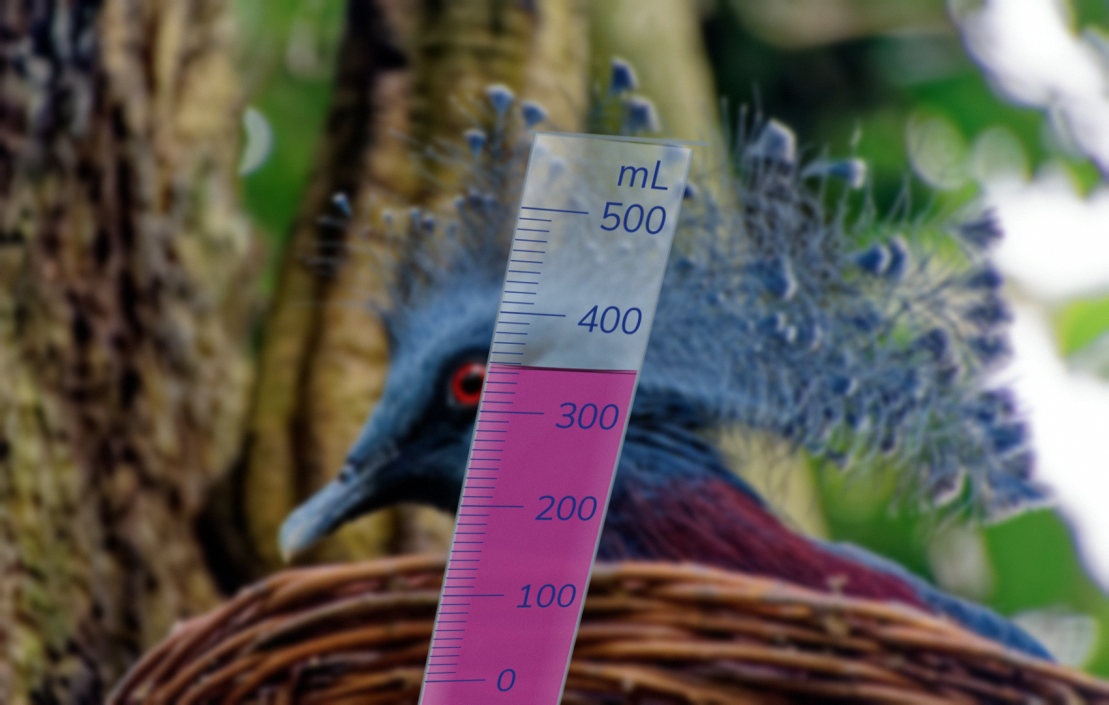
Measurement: 345
